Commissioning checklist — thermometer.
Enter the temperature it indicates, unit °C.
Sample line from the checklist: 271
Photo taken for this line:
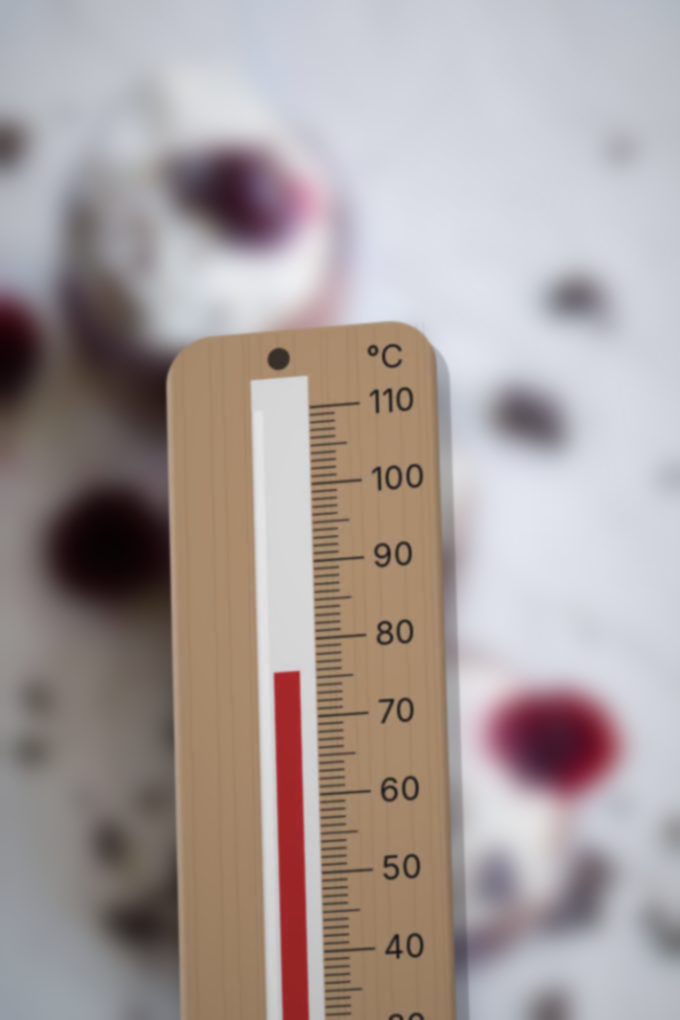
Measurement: 76
